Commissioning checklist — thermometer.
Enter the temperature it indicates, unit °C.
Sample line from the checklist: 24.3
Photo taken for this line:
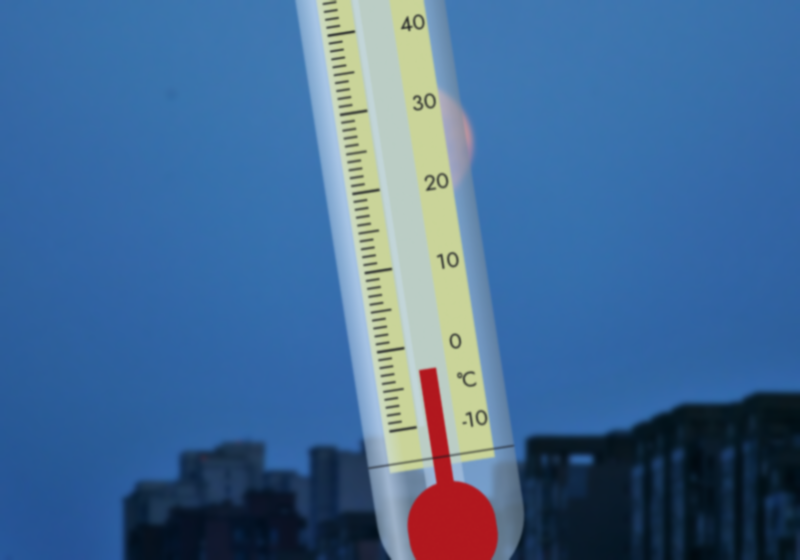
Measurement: -3
